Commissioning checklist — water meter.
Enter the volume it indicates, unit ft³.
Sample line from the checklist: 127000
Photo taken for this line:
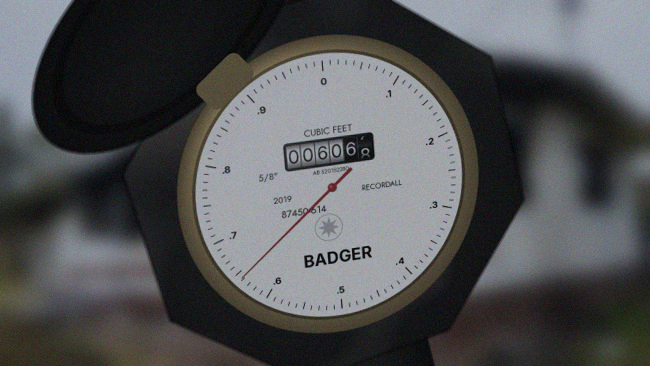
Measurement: 6067.64
